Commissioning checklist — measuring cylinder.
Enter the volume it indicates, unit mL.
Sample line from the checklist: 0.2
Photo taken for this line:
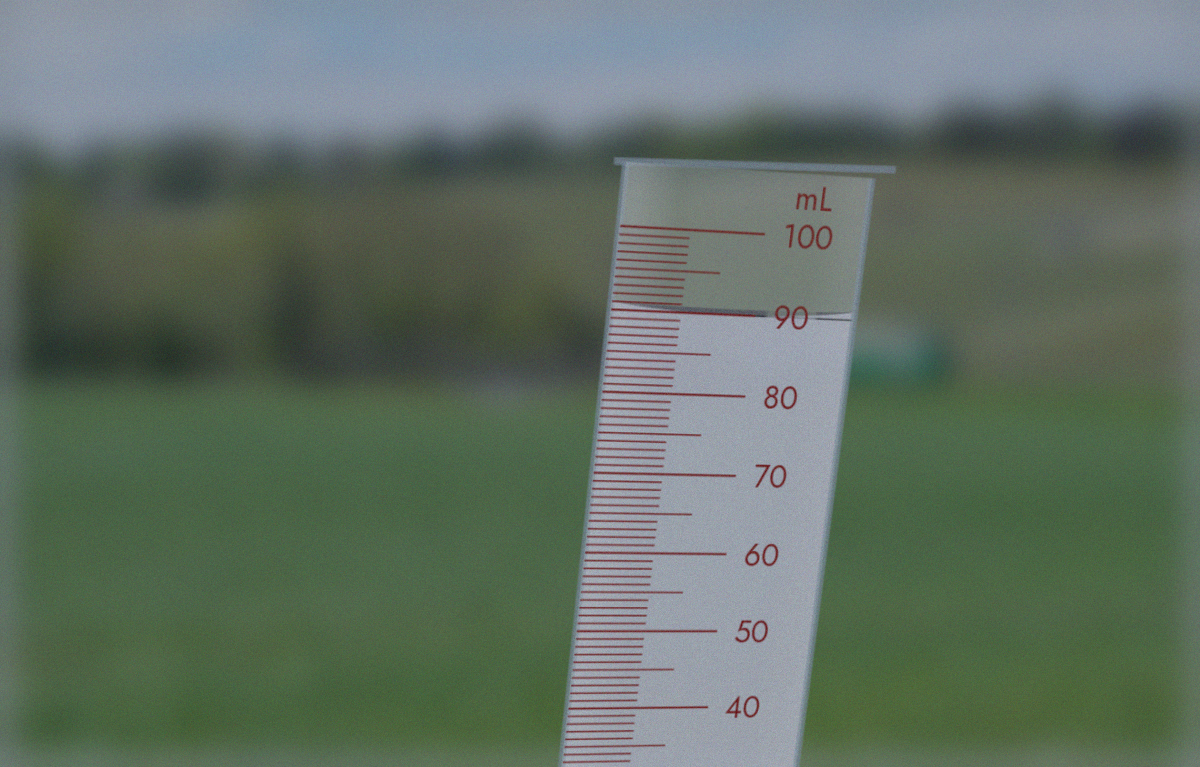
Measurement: 90
